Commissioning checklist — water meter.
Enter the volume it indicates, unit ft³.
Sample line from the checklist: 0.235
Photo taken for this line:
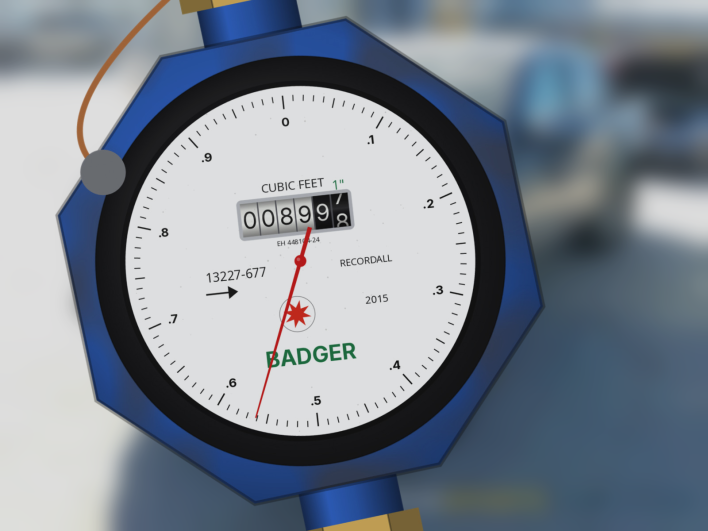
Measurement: 8997.56
